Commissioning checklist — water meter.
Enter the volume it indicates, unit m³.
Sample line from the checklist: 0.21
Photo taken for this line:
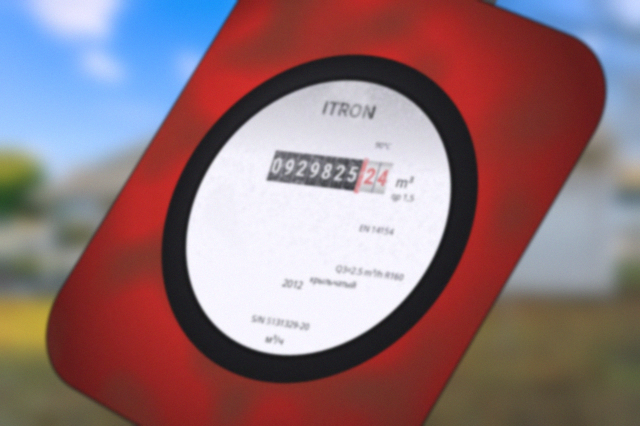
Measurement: 929825.24
